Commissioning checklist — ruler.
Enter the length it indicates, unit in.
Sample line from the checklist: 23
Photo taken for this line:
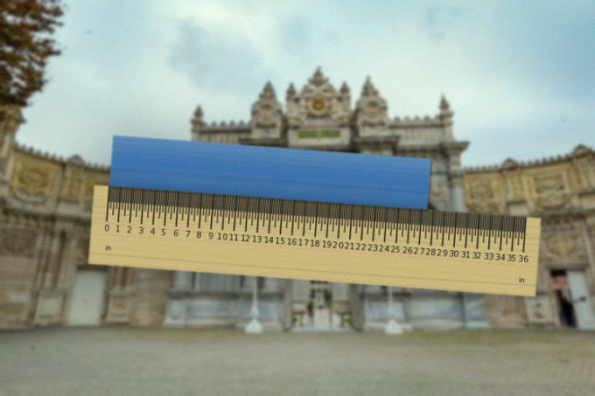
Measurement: 27.5
